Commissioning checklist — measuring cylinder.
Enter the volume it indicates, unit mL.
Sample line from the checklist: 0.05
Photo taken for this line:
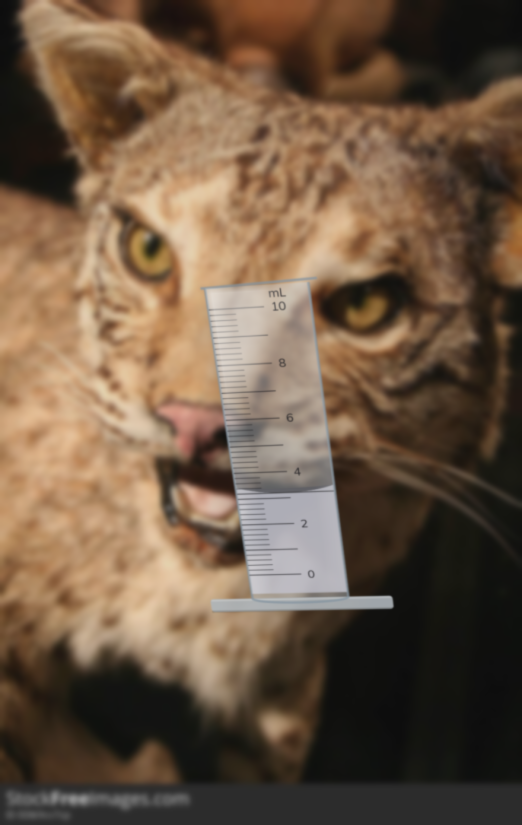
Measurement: 3.2
